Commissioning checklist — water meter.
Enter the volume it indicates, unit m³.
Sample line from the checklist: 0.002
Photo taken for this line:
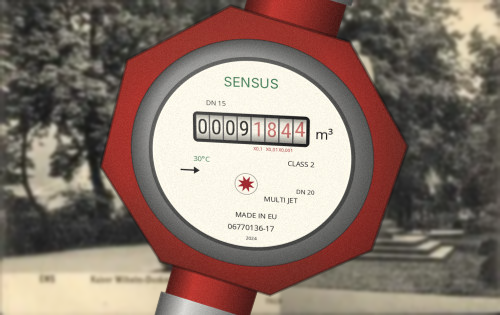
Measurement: 9.1844
